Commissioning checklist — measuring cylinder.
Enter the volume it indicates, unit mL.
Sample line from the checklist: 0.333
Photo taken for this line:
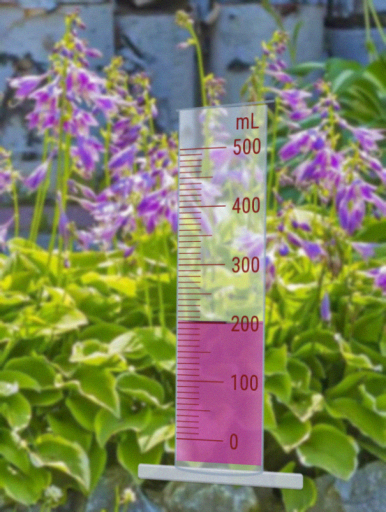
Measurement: 200
